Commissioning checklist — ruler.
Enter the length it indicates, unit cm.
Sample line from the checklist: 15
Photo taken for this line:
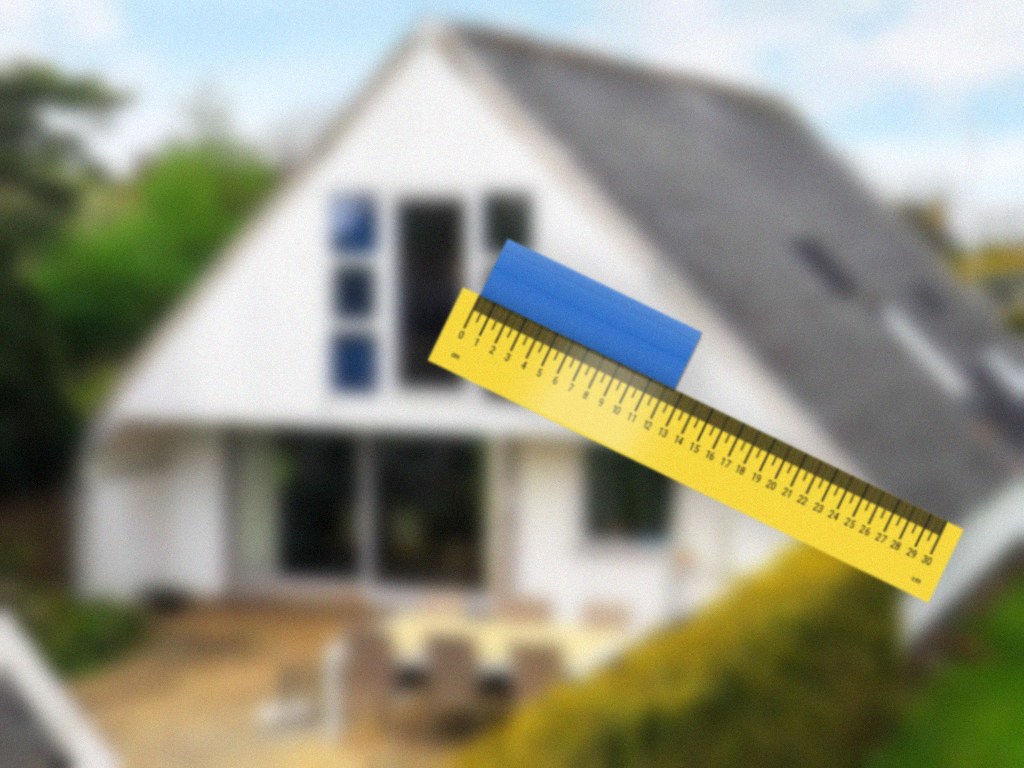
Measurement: 12.5
